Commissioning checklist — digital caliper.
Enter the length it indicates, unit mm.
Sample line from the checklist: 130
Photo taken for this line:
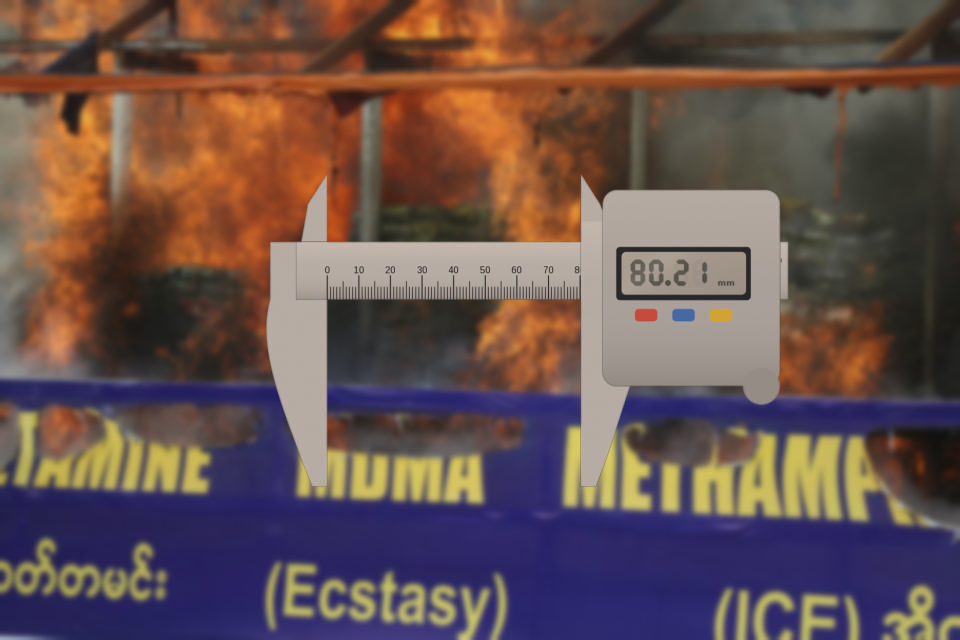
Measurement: 80.21
